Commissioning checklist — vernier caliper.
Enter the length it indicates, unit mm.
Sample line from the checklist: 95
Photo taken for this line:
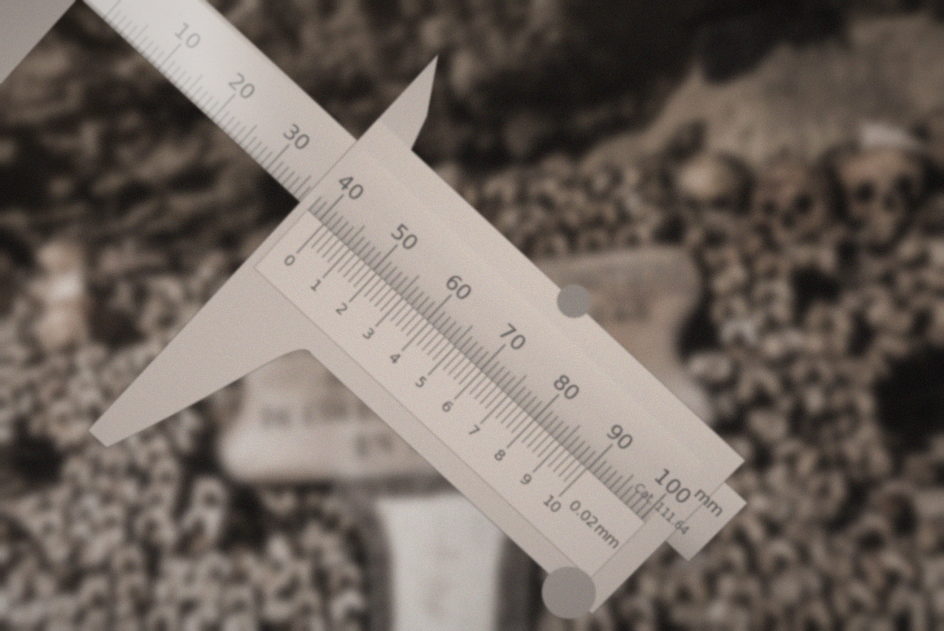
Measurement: 40.8
